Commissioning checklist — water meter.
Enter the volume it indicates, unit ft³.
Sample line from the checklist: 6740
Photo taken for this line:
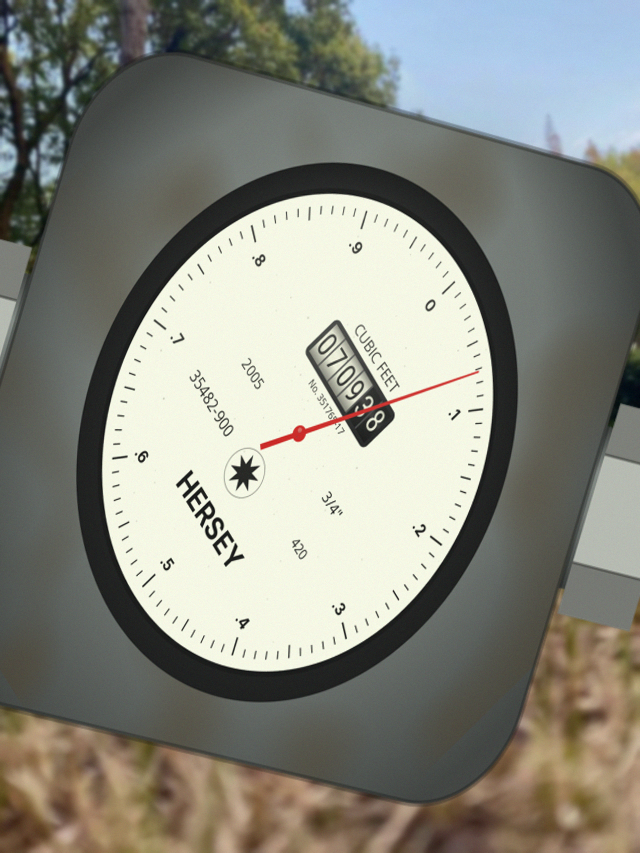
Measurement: 70938.07
